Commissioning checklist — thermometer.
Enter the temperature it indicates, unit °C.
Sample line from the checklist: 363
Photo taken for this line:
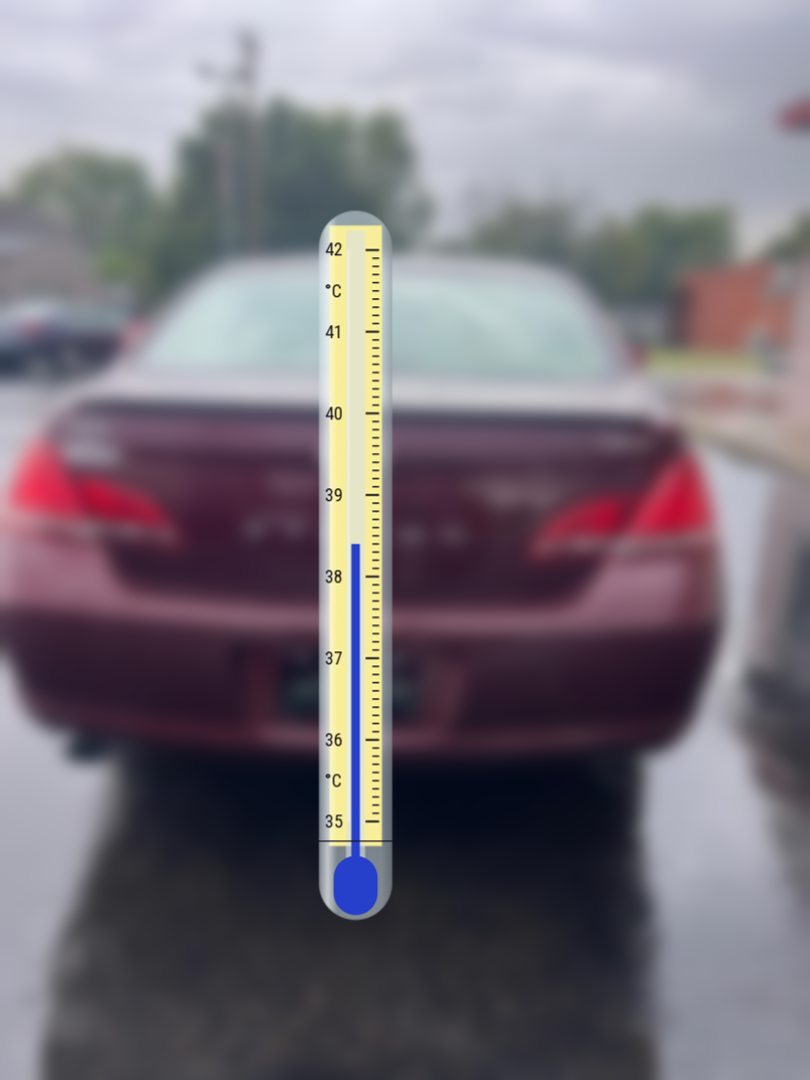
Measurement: 38.4
